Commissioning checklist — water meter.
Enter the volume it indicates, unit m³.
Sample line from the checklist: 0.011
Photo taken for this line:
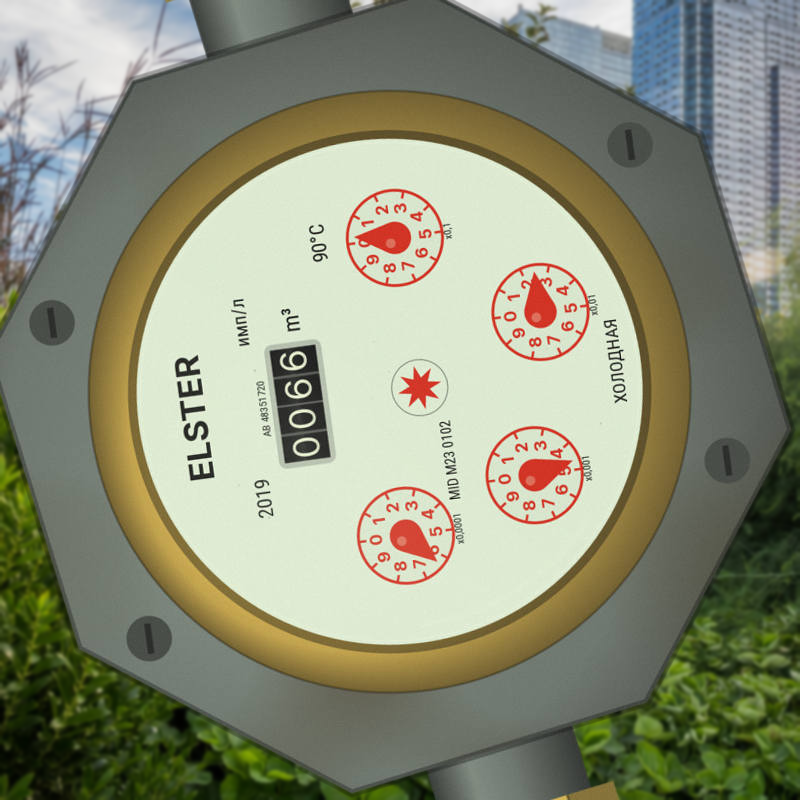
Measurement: 66.0246
